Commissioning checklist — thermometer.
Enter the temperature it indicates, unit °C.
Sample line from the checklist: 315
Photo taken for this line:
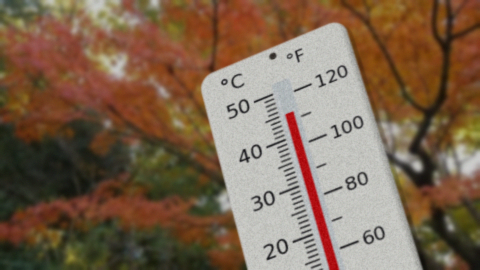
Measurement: 45
